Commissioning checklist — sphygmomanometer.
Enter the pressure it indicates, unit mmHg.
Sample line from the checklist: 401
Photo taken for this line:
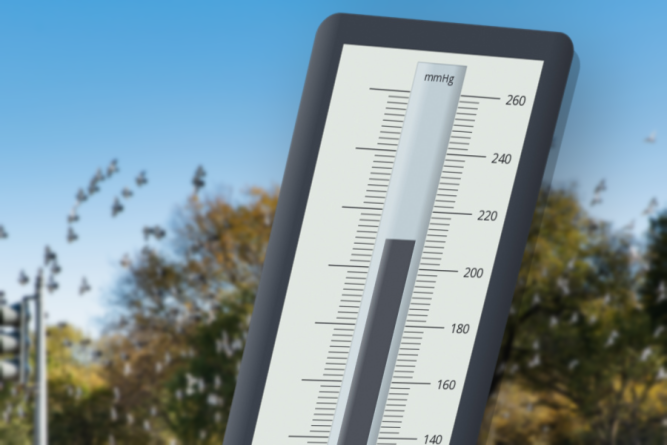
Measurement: 210
